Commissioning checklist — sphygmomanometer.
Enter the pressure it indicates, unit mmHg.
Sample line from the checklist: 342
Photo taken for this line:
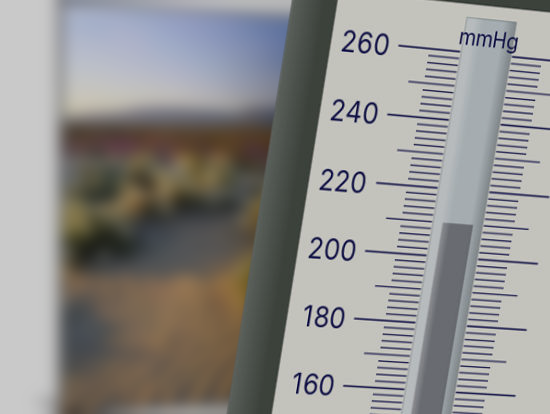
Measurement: 210
